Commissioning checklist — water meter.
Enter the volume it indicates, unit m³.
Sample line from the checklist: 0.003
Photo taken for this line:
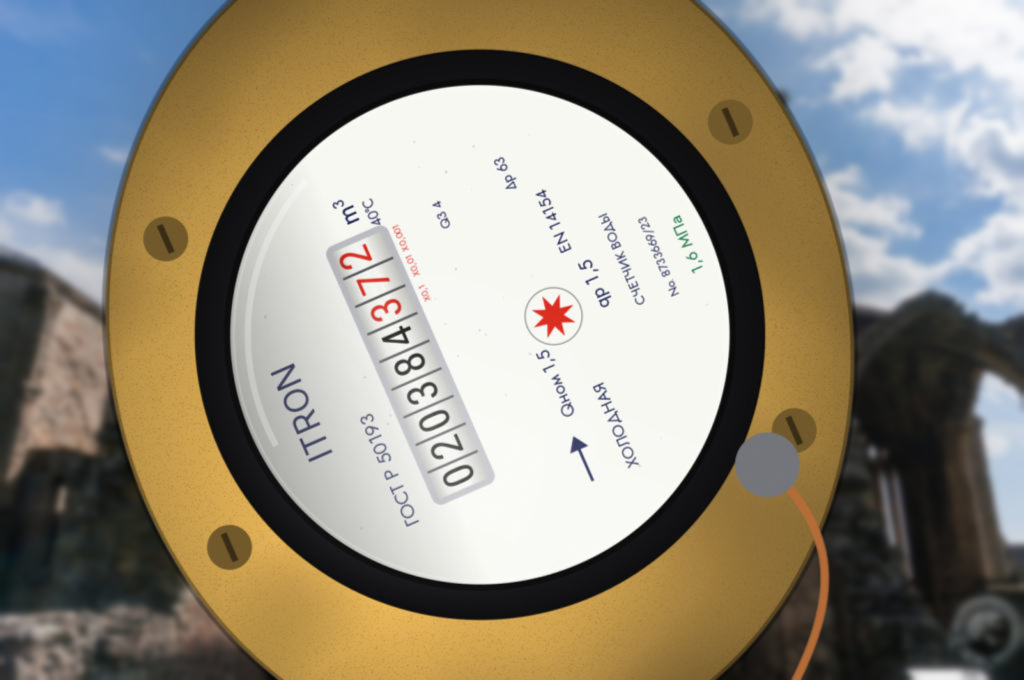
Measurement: 20384.372
